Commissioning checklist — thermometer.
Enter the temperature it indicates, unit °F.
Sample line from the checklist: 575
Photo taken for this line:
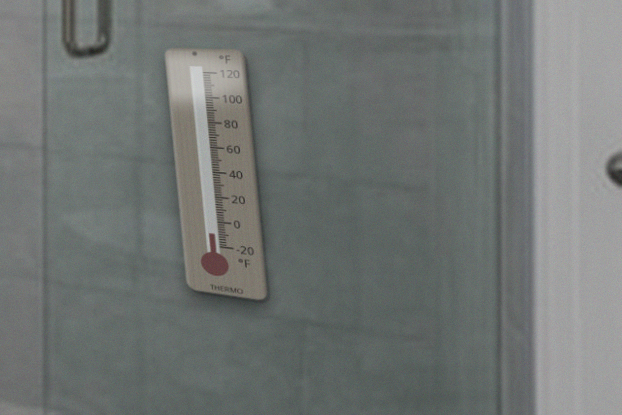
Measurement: -10
